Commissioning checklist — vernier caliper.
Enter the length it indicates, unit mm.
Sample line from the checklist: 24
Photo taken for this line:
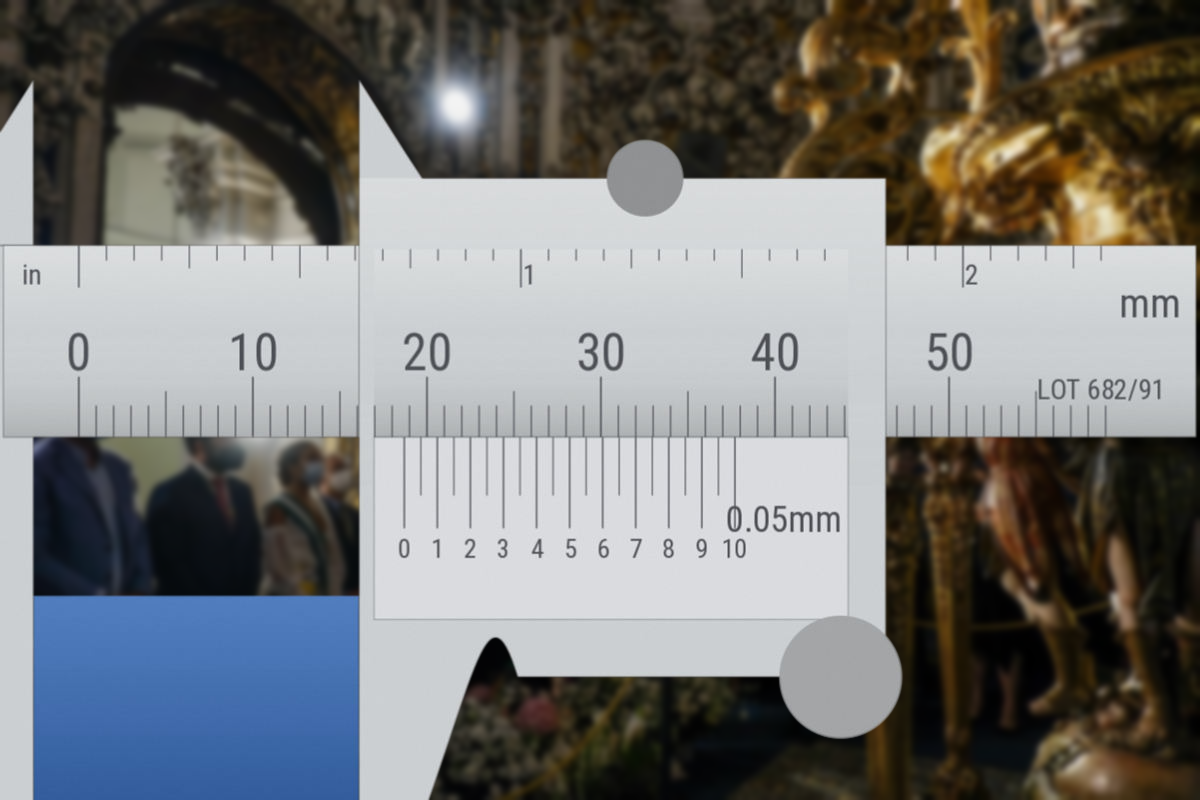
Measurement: 18.7
